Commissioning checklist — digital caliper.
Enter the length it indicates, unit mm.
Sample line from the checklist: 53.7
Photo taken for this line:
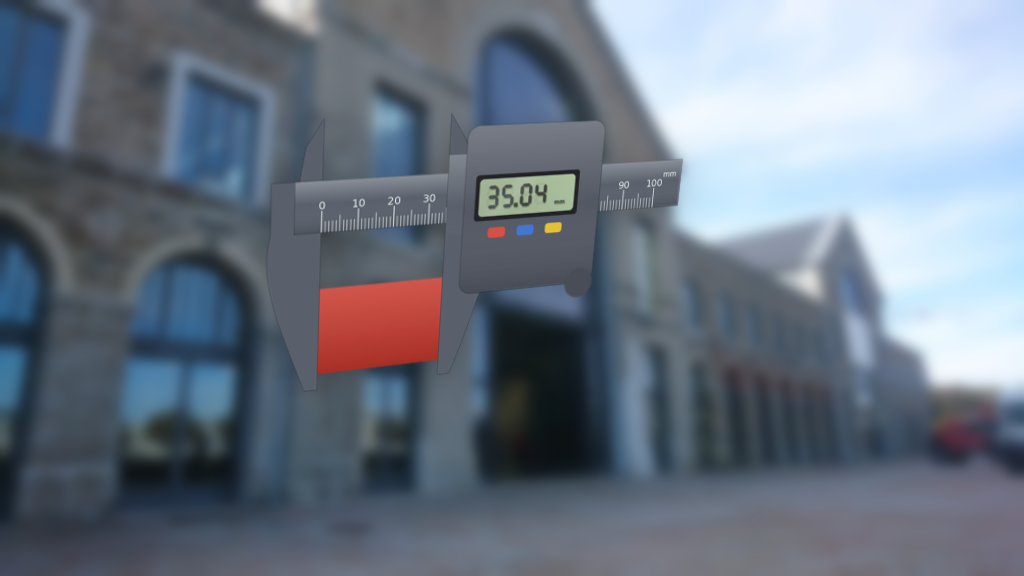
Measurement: 35.04
